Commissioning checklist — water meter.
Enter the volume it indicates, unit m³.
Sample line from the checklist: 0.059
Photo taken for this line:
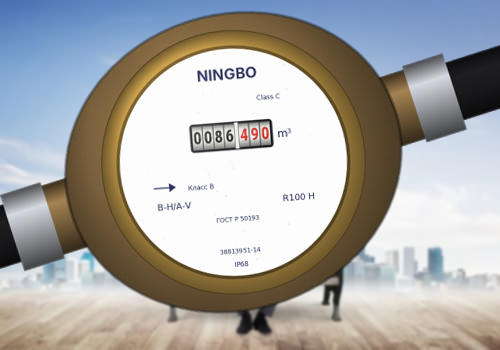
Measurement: 86.490
